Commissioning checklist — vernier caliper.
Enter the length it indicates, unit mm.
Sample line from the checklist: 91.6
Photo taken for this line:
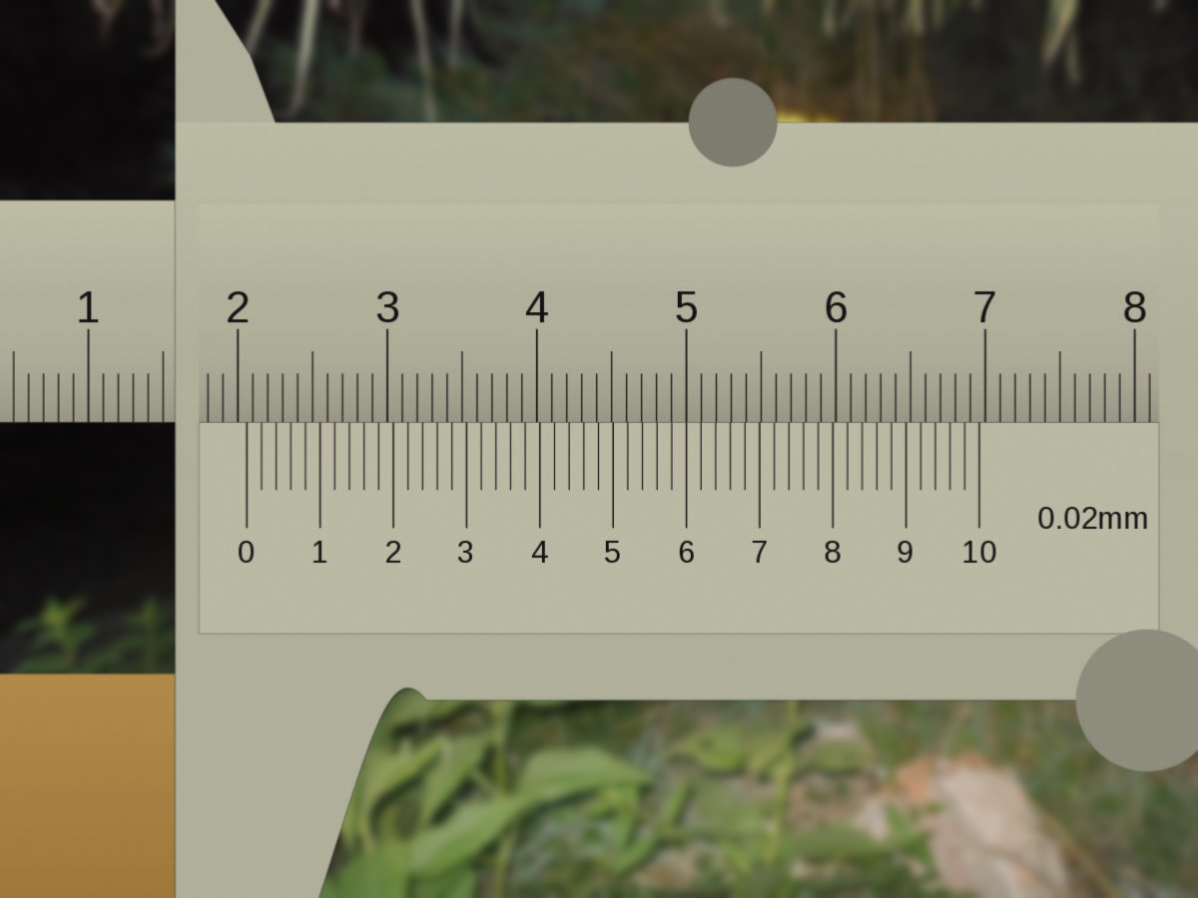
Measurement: 20.6
